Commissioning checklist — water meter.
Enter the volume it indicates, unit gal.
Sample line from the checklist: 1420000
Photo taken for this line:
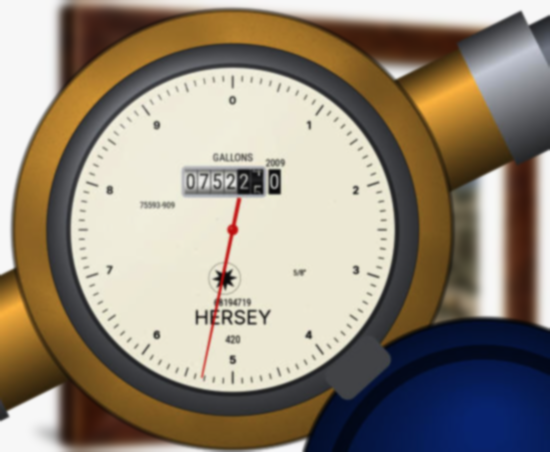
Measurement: 752245.3
